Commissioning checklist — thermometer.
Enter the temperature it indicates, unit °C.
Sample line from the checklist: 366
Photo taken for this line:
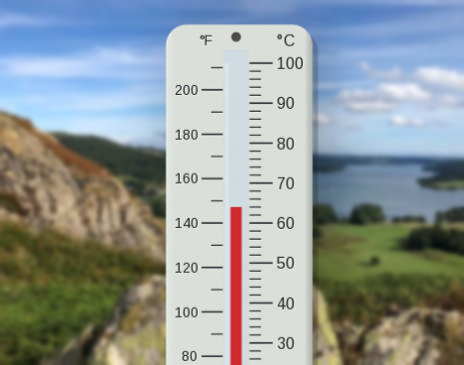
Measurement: 64
